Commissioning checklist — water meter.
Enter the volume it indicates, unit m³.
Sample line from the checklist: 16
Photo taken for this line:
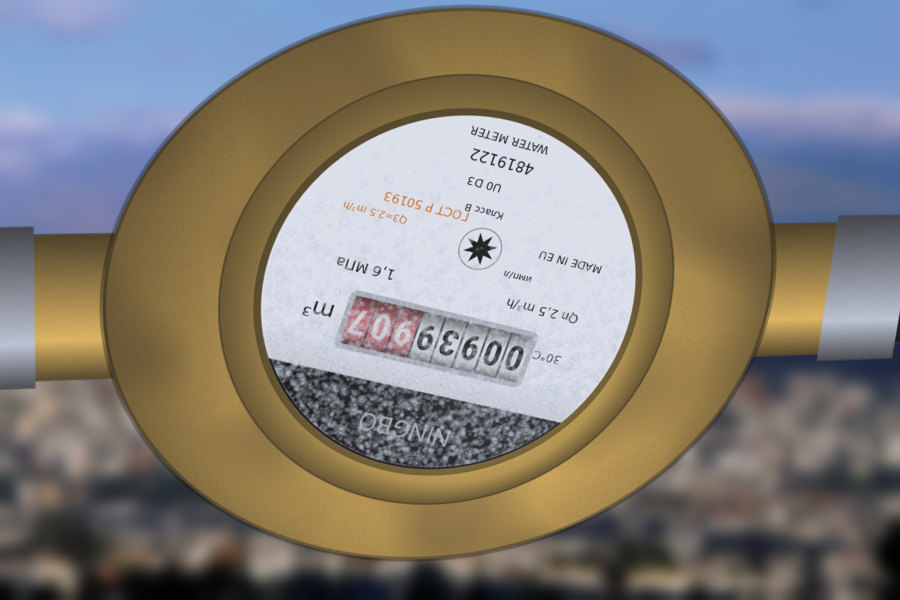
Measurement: 939.907
